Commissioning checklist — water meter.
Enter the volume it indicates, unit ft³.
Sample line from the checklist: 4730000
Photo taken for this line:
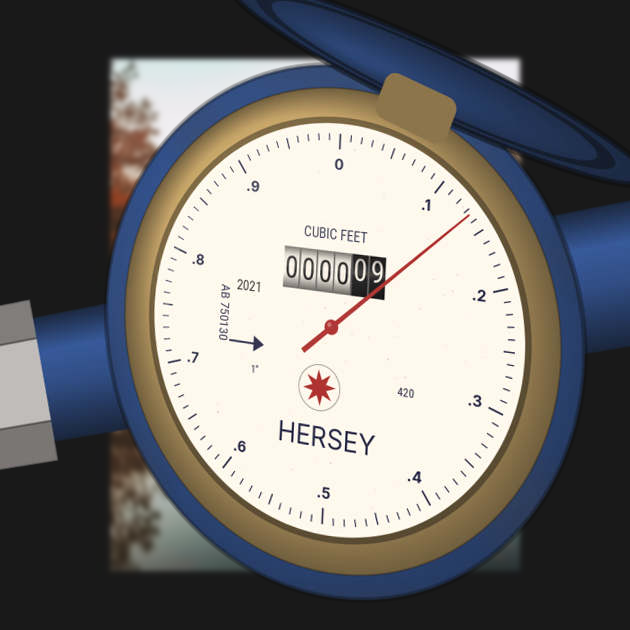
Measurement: 9.13
